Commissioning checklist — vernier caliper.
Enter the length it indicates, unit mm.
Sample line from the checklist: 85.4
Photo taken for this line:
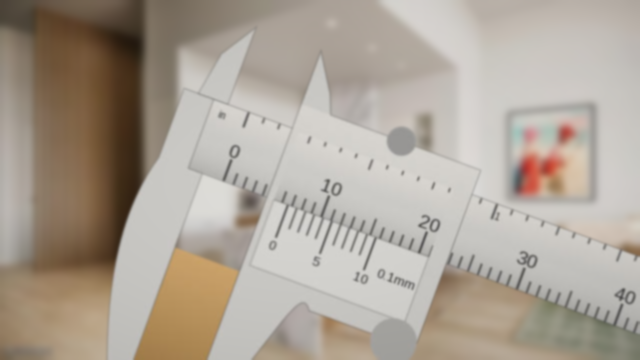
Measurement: 6.6
